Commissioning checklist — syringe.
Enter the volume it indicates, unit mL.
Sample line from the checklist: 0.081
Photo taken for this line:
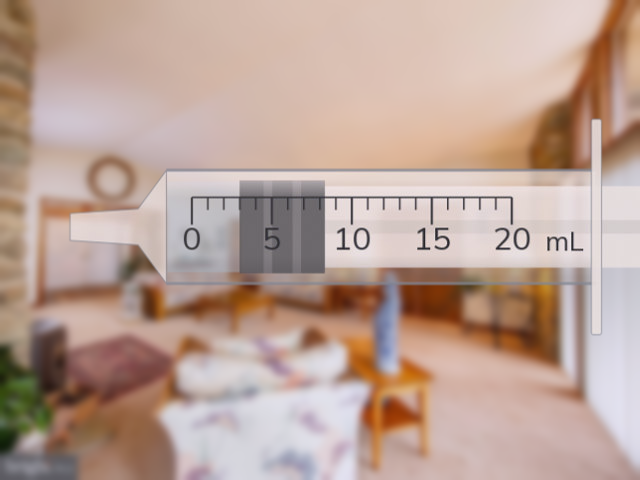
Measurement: 3
